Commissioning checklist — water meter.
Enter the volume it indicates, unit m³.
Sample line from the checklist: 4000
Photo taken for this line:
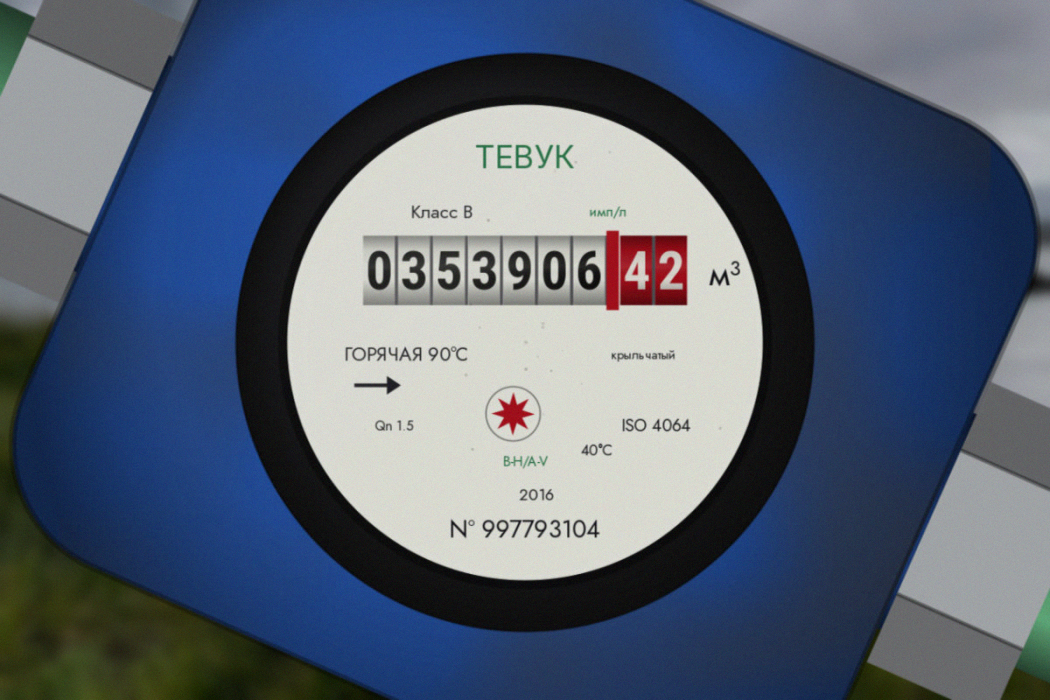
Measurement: 353906.42
